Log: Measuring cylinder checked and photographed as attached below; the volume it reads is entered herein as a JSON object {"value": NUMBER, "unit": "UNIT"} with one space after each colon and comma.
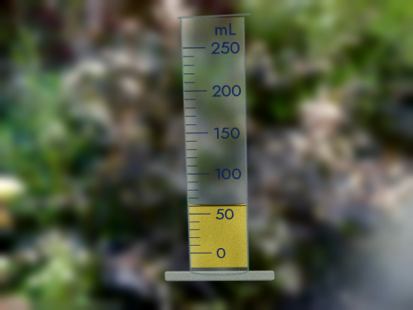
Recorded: {"value": 60, "unit": "mL"}
